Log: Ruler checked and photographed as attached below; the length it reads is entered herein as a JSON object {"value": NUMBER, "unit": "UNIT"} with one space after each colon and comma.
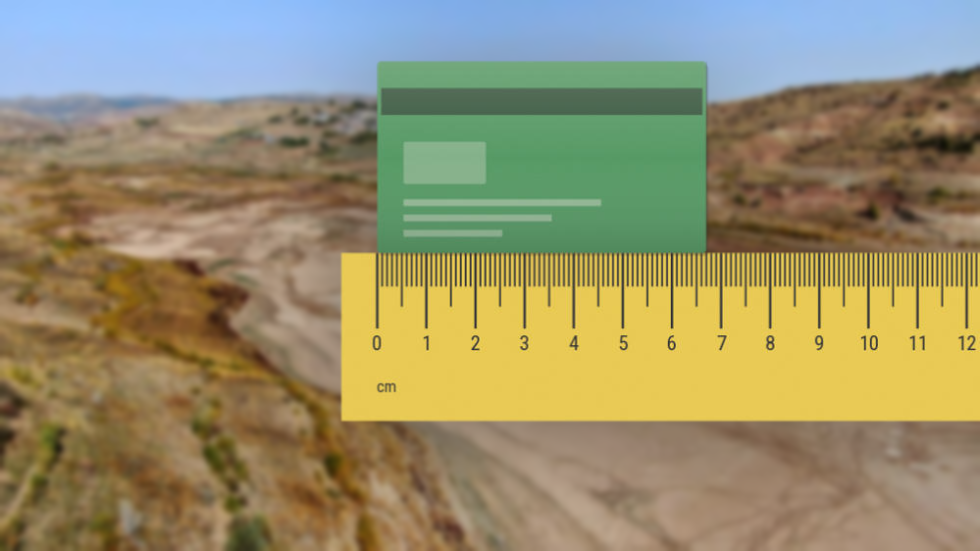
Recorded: {"value": 6.7, "unit": "cm"}
